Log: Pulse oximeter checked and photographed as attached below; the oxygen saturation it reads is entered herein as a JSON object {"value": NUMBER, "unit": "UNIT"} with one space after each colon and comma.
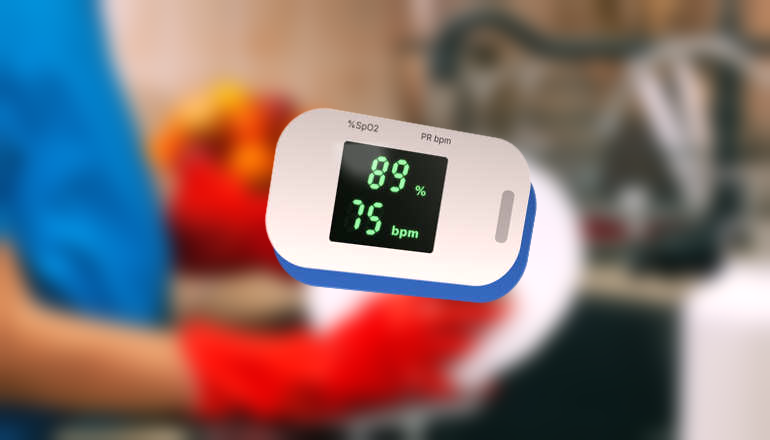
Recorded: {"value": 89, "unit": "%"}
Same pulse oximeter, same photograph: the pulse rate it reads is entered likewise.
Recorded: {"value": 75, "unit": "bpm"}
